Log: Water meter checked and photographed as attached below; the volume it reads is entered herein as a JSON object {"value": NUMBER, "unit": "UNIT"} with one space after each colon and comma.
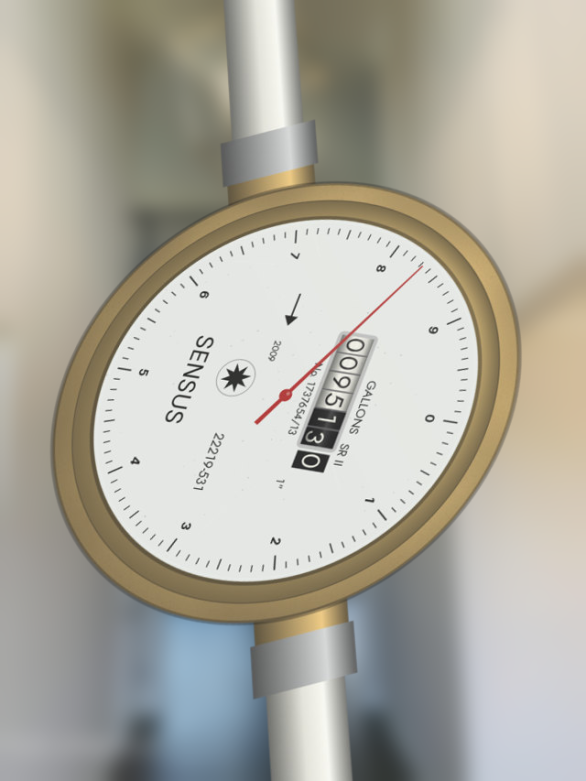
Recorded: {"value": 95128.3, "unit": "gal"}
